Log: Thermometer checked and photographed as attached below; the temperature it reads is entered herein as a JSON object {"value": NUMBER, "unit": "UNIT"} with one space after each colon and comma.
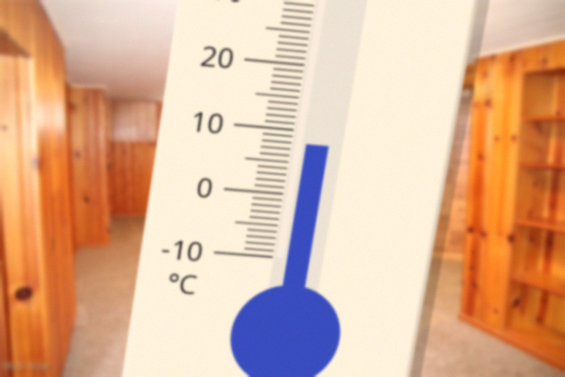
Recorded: {"value": 8, "unit": "°C"}
